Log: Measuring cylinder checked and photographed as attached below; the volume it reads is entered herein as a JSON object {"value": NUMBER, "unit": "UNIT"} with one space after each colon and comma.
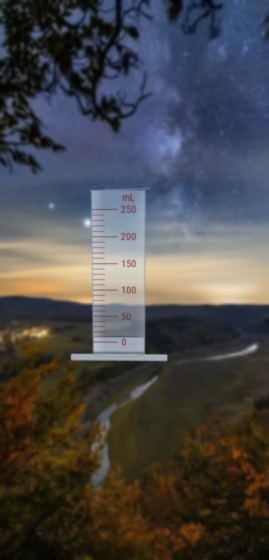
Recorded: {"value": 10, "unit": "mL"}
